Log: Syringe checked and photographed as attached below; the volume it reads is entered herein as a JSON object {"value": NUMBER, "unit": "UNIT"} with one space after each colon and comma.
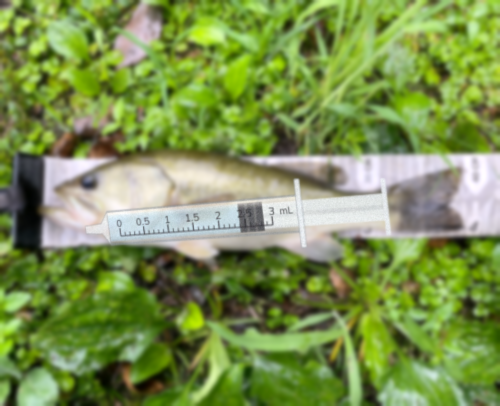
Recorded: {"value": 2.4, "unit": "mL"}
